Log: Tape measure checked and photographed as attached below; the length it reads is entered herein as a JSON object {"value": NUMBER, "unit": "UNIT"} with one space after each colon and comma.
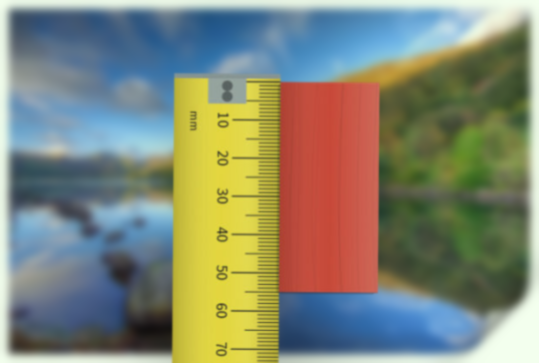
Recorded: {"value": 55, "unit": "mm"}
